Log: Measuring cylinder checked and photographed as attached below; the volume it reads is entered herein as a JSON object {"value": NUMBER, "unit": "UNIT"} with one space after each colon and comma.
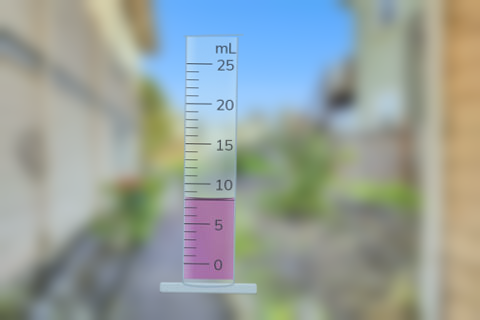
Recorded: {"value": 8, "unit": "mL"}
